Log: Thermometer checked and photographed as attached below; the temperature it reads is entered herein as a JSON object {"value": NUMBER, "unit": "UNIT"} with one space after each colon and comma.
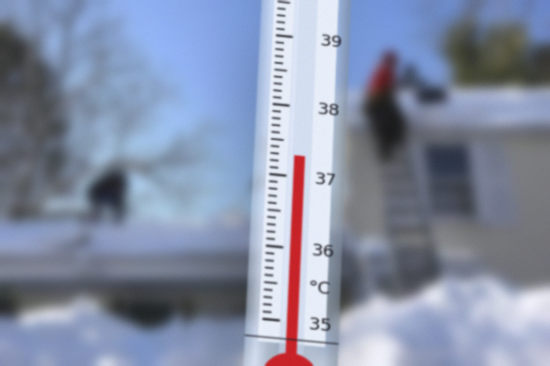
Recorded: {"value": 37.3, "unit": "°C"}
